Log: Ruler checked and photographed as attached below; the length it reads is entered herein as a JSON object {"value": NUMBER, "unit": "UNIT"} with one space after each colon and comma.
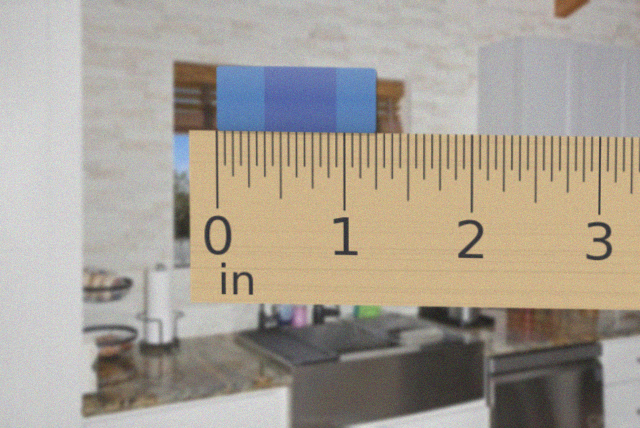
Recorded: {"value": 1.25, "unit": "in"}
